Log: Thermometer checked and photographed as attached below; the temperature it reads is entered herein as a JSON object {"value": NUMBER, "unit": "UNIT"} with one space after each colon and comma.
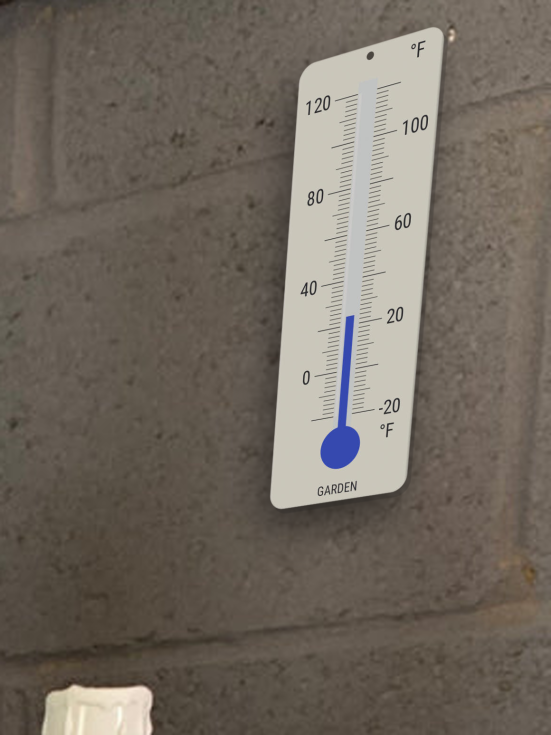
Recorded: {"value": 24, "unit": "°F"}
